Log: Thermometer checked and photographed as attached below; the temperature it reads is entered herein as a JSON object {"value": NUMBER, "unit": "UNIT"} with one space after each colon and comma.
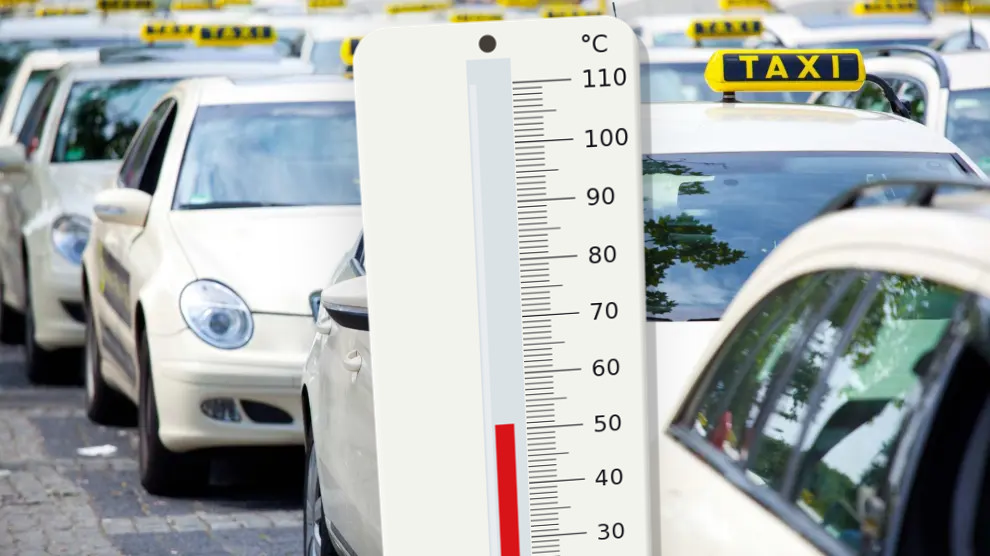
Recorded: {"value": 51, "unit": "°C"}
